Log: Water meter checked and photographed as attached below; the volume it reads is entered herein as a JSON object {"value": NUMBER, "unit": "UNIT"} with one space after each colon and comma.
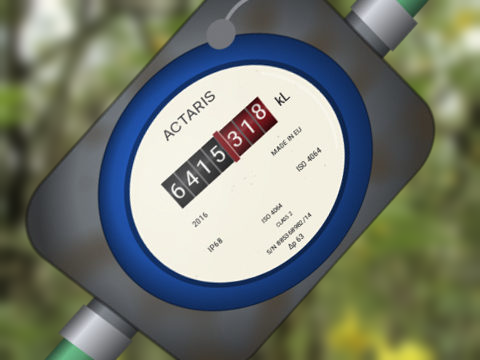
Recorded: {"value": 6415.318, "unit": "kL"}
